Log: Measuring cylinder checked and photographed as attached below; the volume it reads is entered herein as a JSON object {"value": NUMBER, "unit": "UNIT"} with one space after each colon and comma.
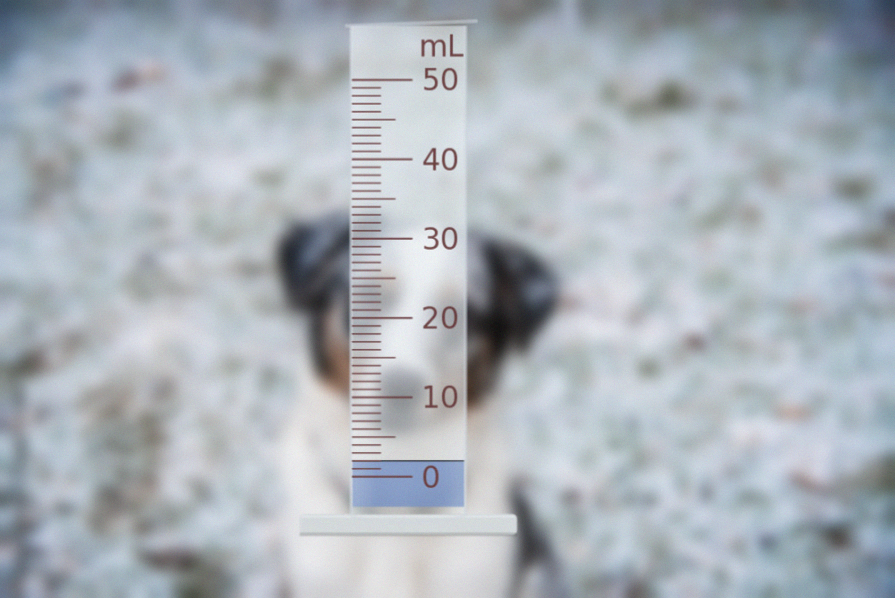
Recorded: {"value": 2, "unit": "mL"}
